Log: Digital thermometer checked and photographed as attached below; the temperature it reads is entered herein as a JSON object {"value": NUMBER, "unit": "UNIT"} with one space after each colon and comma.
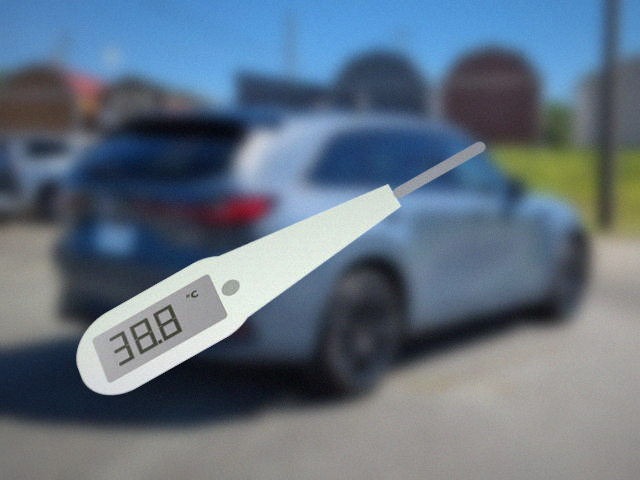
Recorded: {"value": 38.8, "unit": "°C"}
